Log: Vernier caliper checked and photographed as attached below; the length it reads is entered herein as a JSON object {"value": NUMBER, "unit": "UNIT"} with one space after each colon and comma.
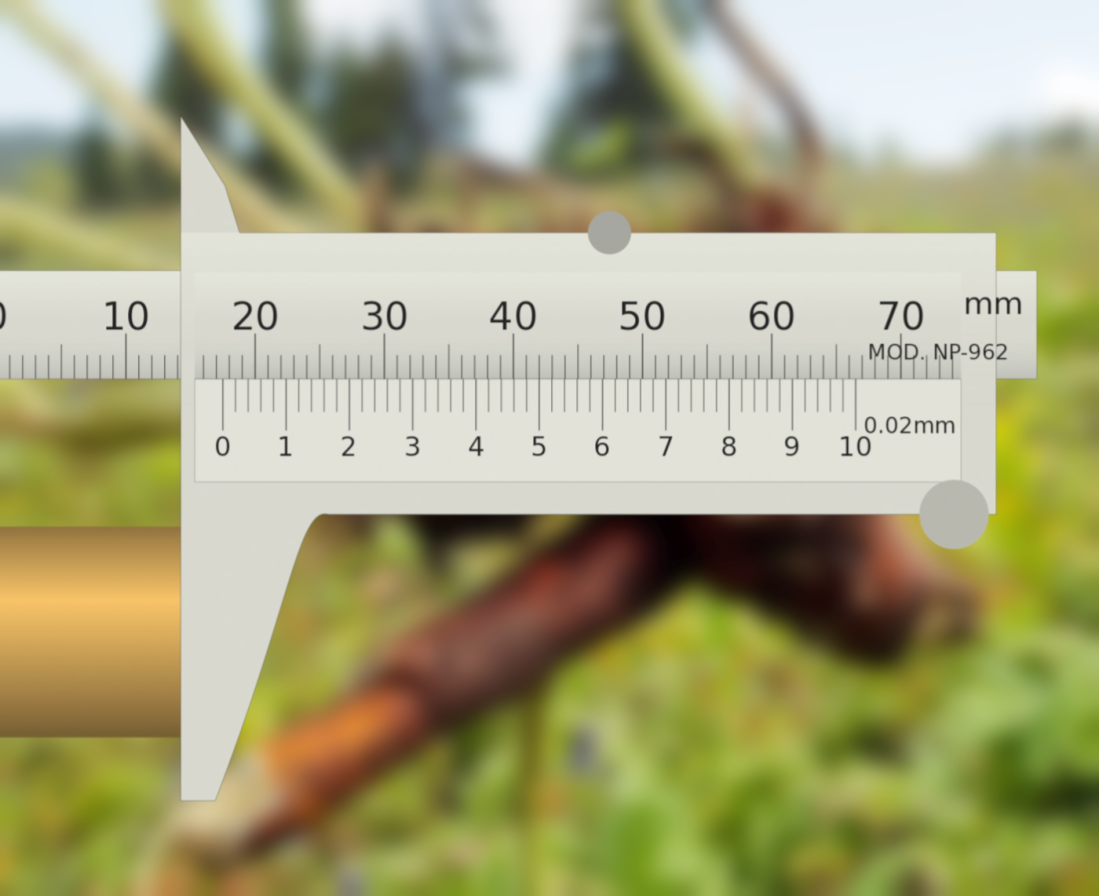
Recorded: {"value": 17.5, "unit": "mm"}
